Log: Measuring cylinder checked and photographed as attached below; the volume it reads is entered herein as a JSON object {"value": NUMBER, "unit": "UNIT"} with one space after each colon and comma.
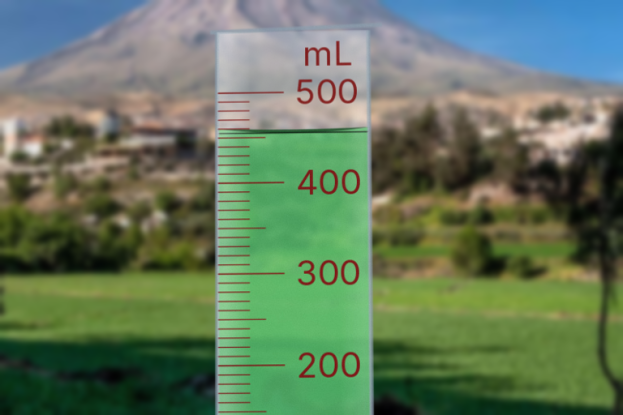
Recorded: {"value": 455, "unit": "mL"}
